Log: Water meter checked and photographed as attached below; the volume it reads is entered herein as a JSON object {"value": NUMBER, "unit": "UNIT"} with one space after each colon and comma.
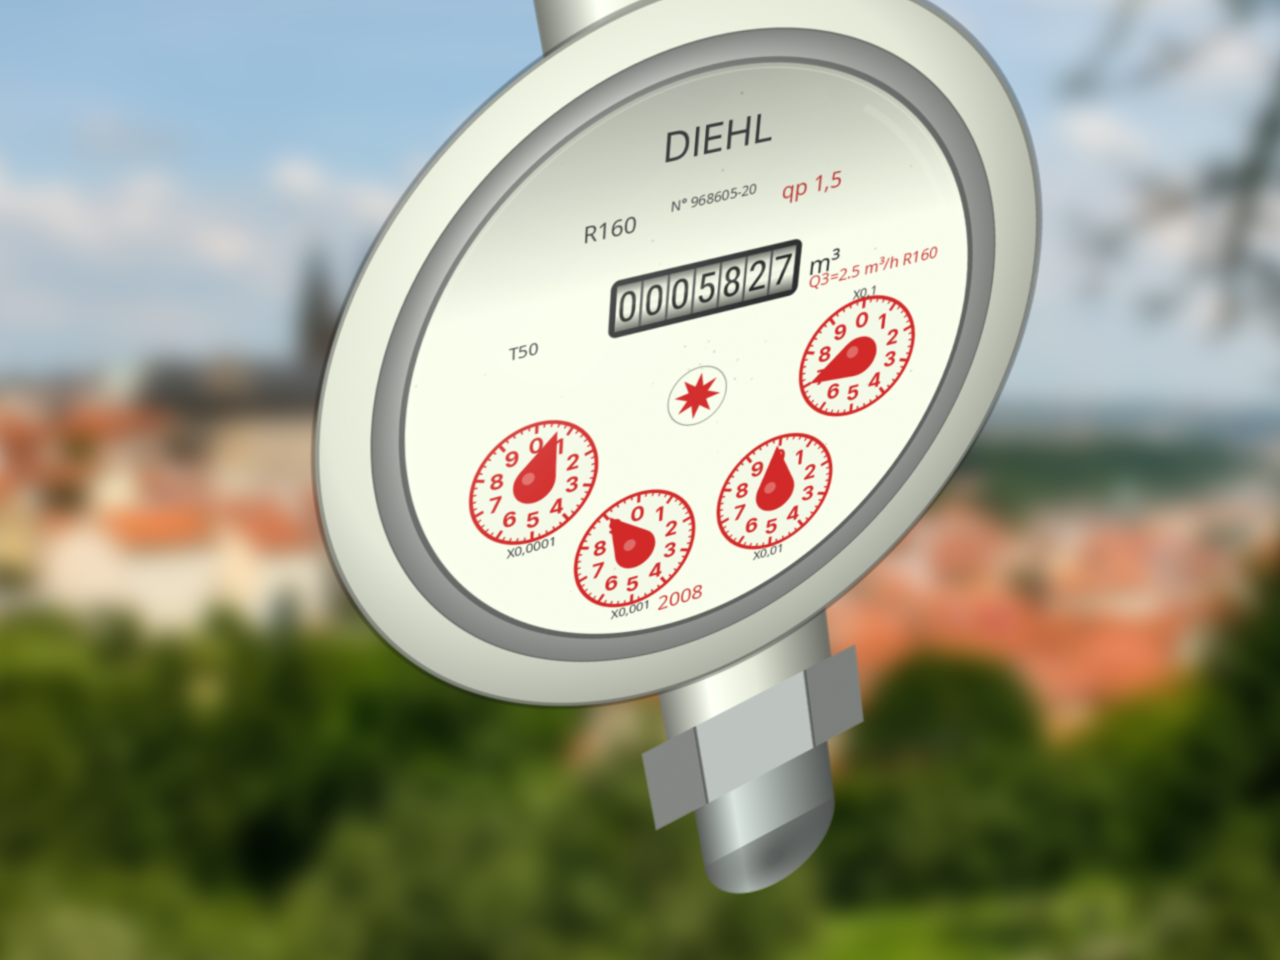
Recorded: {"value": 5827.6990, "unit": "m³"}
